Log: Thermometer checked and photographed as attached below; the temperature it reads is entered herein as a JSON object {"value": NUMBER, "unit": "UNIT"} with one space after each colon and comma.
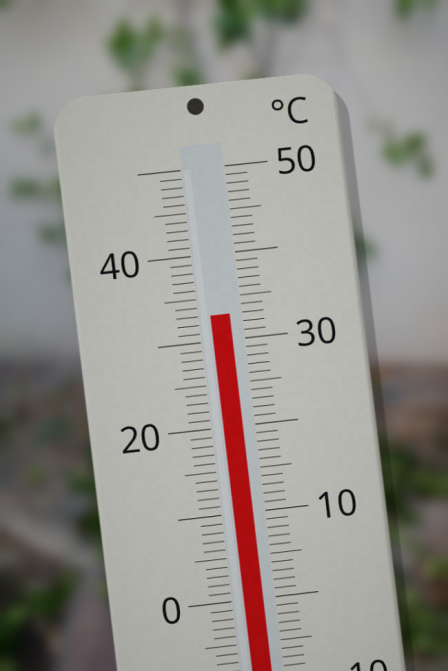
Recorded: {"value": 33, "unit": "°C"}
